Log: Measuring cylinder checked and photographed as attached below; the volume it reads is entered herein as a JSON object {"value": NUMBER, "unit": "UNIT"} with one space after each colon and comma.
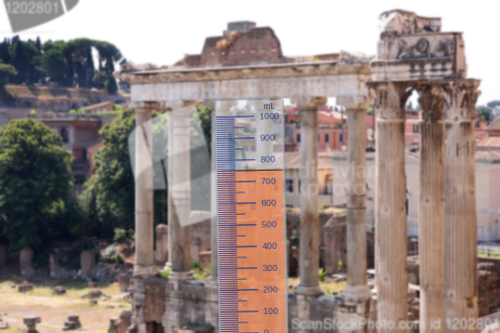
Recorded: {"value": 750, "unit": "mL"}
